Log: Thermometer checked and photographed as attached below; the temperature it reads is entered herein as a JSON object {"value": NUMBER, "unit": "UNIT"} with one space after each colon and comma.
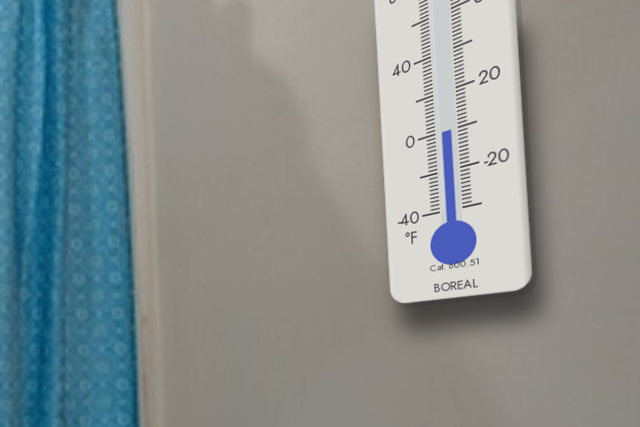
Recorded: {"value": 0, "unit": "°F"}
